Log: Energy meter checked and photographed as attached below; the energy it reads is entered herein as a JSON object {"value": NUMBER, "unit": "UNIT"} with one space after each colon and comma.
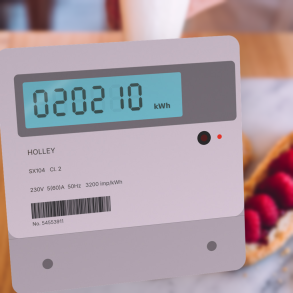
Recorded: {"value": 20210, "unit": "kWh"}
